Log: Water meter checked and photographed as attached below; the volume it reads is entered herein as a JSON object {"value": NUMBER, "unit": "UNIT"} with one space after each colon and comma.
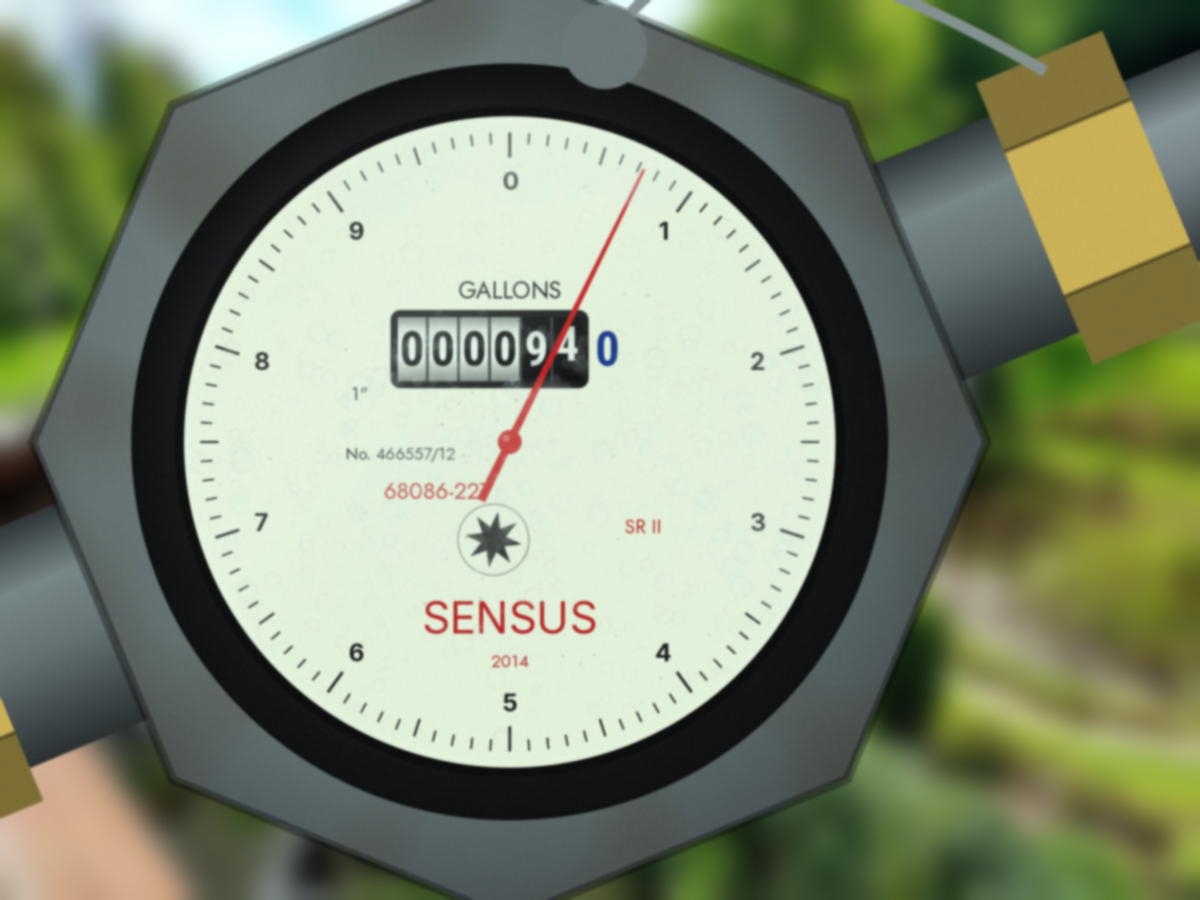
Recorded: {"value": 940.7, "unit": "gal"}
